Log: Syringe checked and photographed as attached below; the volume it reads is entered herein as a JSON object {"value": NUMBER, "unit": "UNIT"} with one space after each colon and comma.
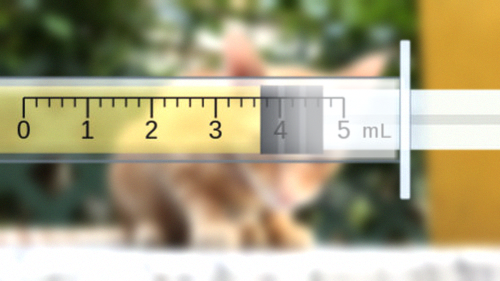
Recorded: {"value": 3.7, "unit": "mL"}
